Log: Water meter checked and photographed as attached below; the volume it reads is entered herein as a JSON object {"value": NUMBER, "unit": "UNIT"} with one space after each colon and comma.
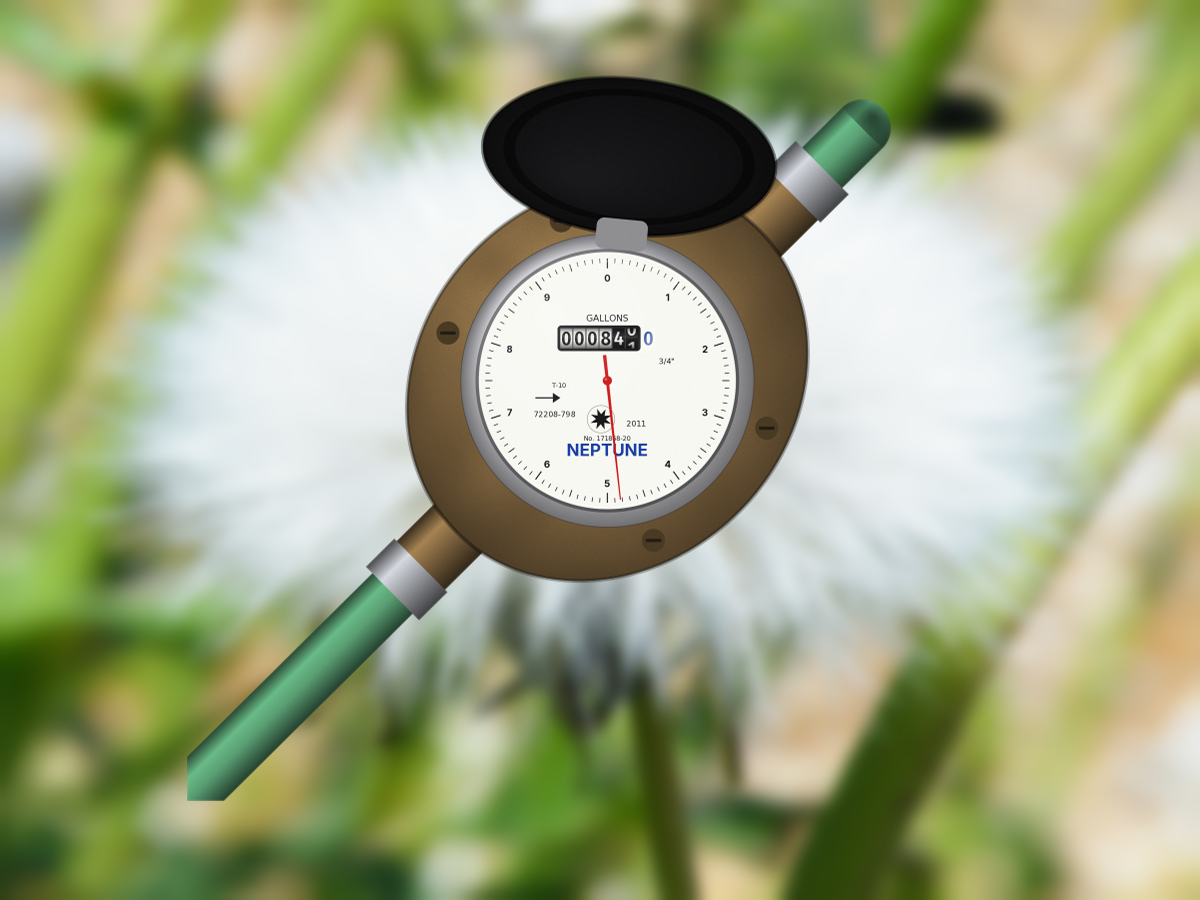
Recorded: {"value": 8404.8, "unit": "gal"}
